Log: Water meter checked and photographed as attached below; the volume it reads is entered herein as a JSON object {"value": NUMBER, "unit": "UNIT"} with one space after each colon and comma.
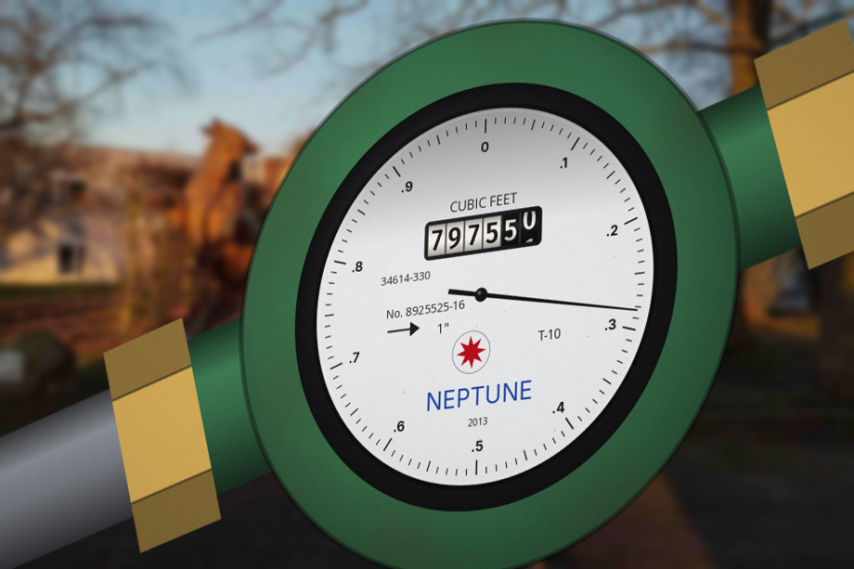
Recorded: {"value": 797550.28, "unit": "ft³"}
